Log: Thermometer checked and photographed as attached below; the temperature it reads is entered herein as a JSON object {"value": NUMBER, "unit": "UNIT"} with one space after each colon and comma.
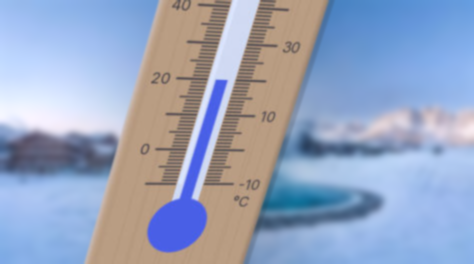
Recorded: {"value": 20, "unit": "°C"}
